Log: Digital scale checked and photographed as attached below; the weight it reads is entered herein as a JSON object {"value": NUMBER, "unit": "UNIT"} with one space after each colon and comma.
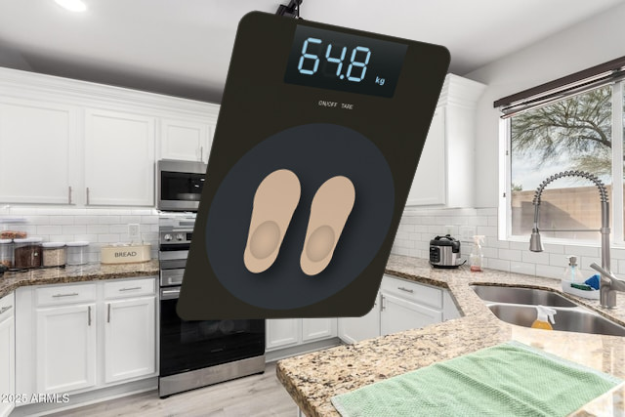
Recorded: {"value": 64.8, "unit": "kg"}
